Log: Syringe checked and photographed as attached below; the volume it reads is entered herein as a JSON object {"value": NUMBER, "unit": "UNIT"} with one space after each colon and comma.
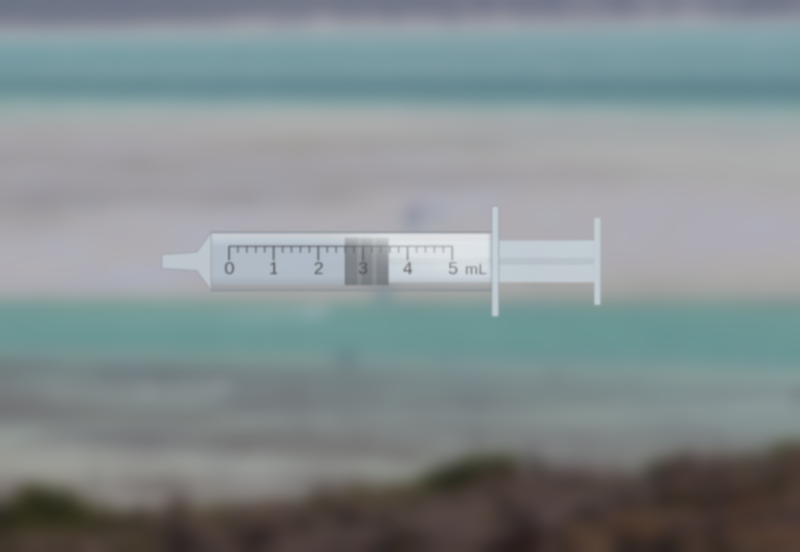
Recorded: {"value": 2.6, "unit": "mL"}
